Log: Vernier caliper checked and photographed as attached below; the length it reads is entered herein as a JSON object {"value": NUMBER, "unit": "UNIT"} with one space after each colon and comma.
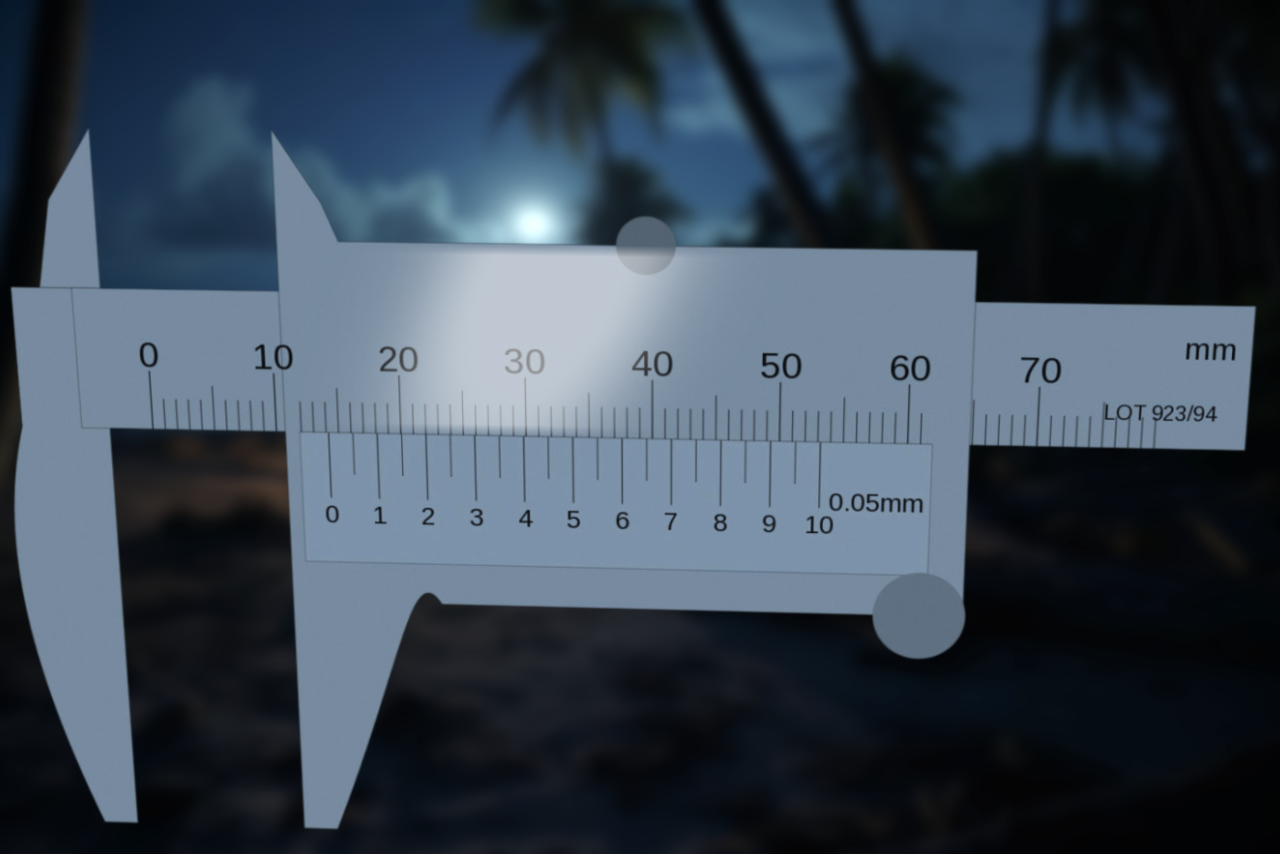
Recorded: {"value": 14.2, "unit": "mm"}
